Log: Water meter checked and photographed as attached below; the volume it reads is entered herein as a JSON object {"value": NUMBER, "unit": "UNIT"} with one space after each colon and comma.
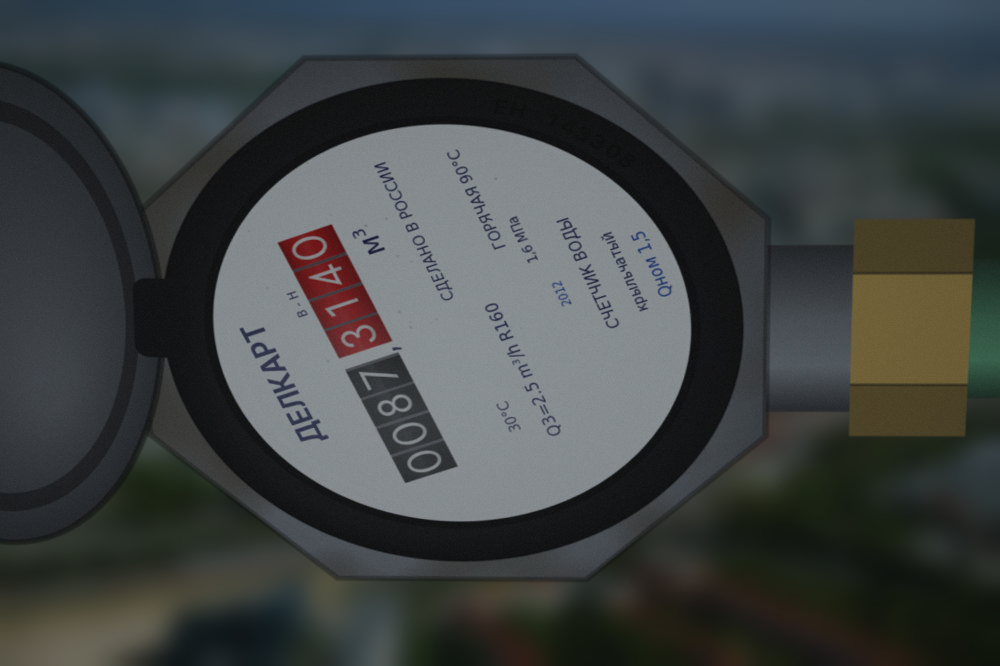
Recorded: {"value": 87.3140, "unit": "m³"}
